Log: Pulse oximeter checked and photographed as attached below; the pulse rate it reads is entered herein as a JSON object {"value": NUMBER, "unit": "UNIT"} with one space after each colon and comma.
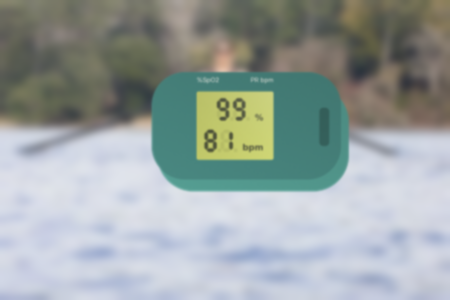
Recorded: {"value": 81, "unit": "bpm"}
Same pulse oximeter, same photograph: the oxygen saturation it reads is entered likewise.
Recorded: {"value": 99, "unit": "%"}
